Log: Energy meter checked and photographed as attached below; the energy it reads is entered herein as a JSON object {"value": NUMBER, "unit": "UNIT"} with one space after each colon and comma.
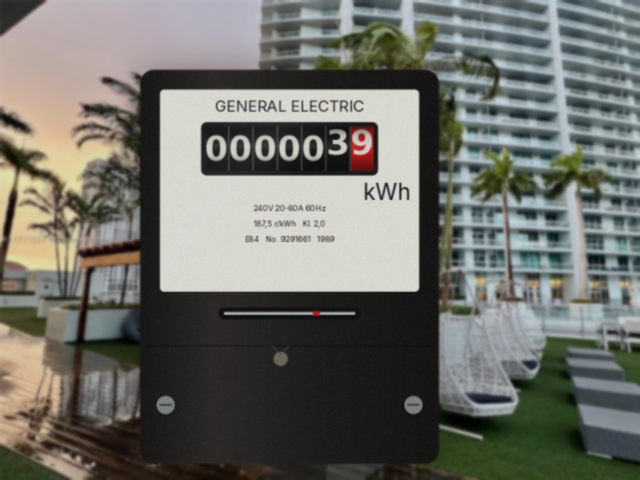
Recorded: {"value": 3.9, "unit": "kWh"}
